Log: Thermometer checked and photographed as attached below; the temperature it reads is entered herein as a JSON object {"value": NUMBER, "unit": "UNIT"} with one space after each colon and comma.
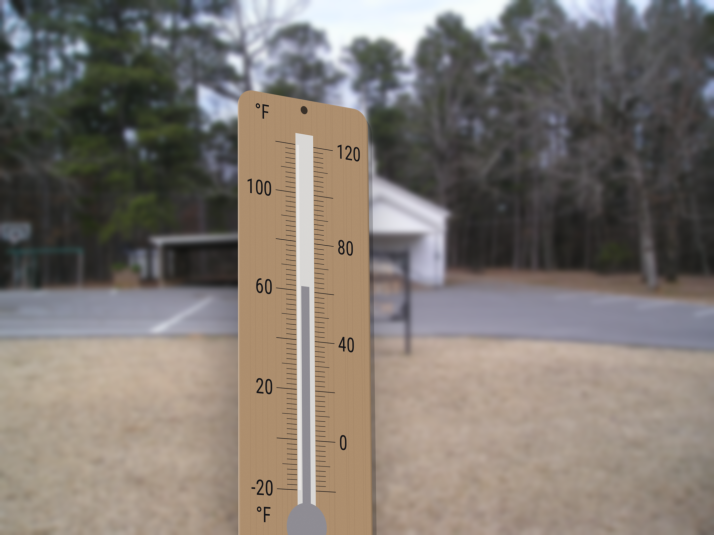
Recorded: {"value": 62, "unit": "°F"}
